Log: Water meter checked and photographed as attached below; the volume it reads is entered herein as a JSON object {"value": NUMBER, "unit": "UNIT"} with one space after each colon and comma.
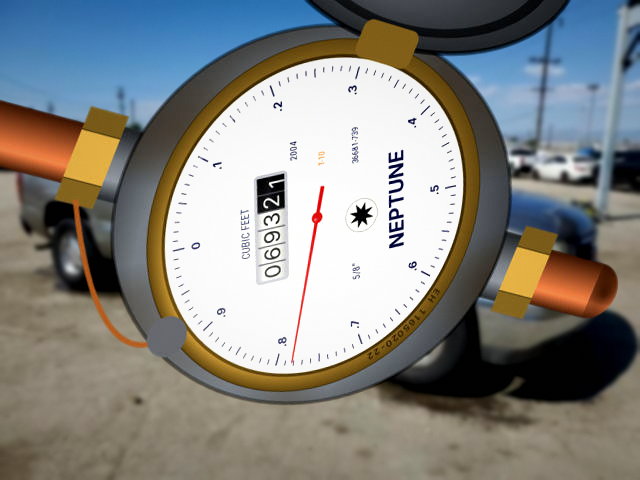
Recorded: {"value": 69320.78, "unit": "ft³"}
